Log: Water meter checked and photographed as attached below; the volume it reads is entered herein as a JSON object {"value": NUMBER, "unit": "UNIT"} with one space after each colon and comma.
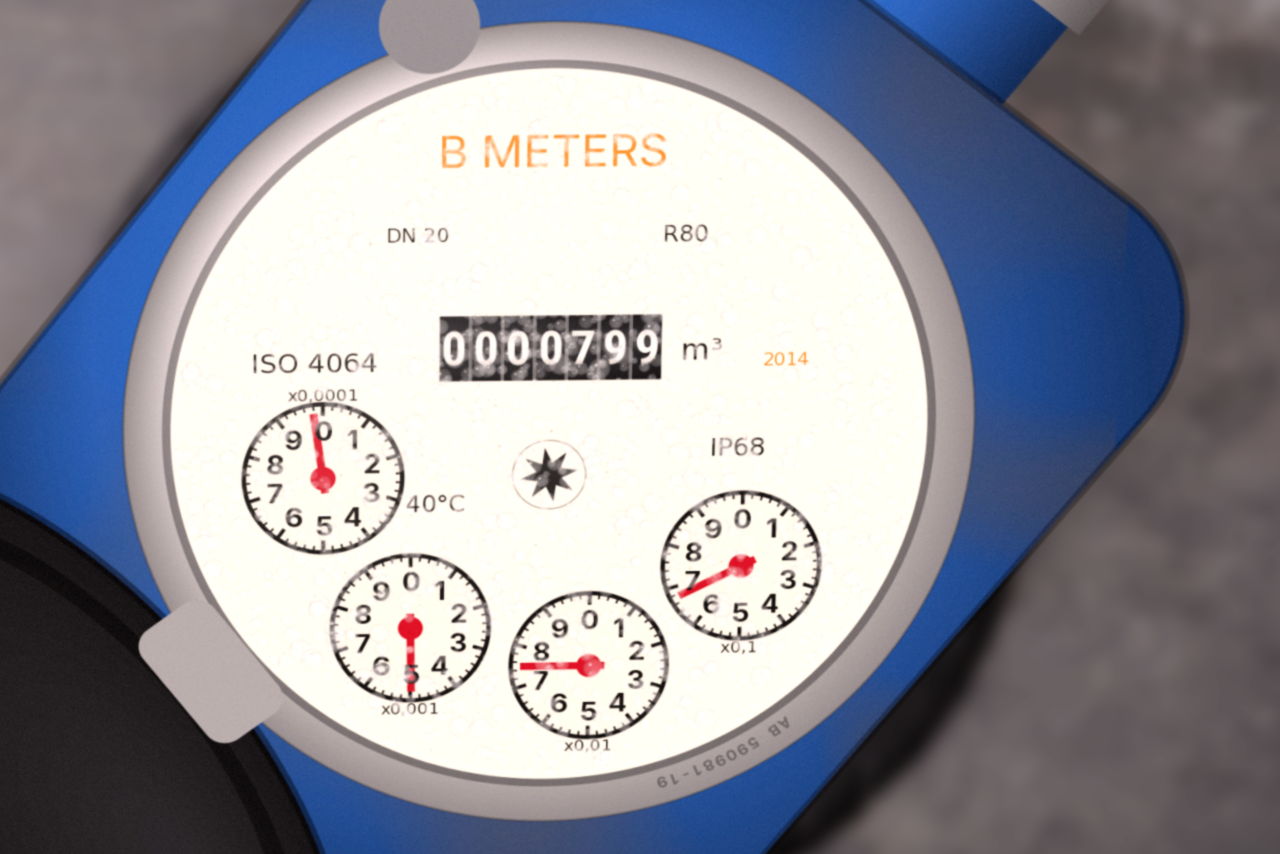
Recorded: {"value": 799.6749, "unit": "m³"}
